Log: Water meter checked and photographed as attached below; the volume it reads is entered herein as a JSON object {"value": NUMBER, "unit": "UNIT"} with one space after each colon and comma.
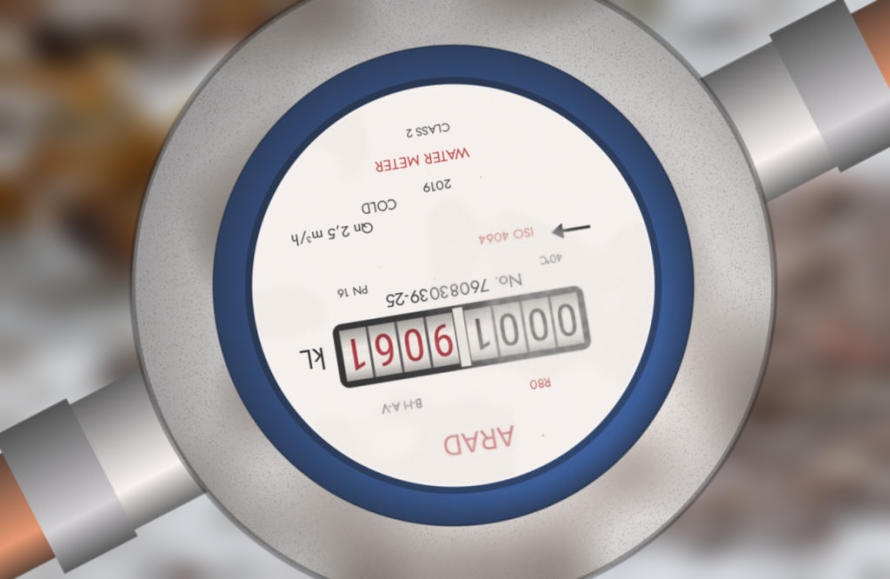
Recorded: {"value": 1.9061, "unit": "kL"}
